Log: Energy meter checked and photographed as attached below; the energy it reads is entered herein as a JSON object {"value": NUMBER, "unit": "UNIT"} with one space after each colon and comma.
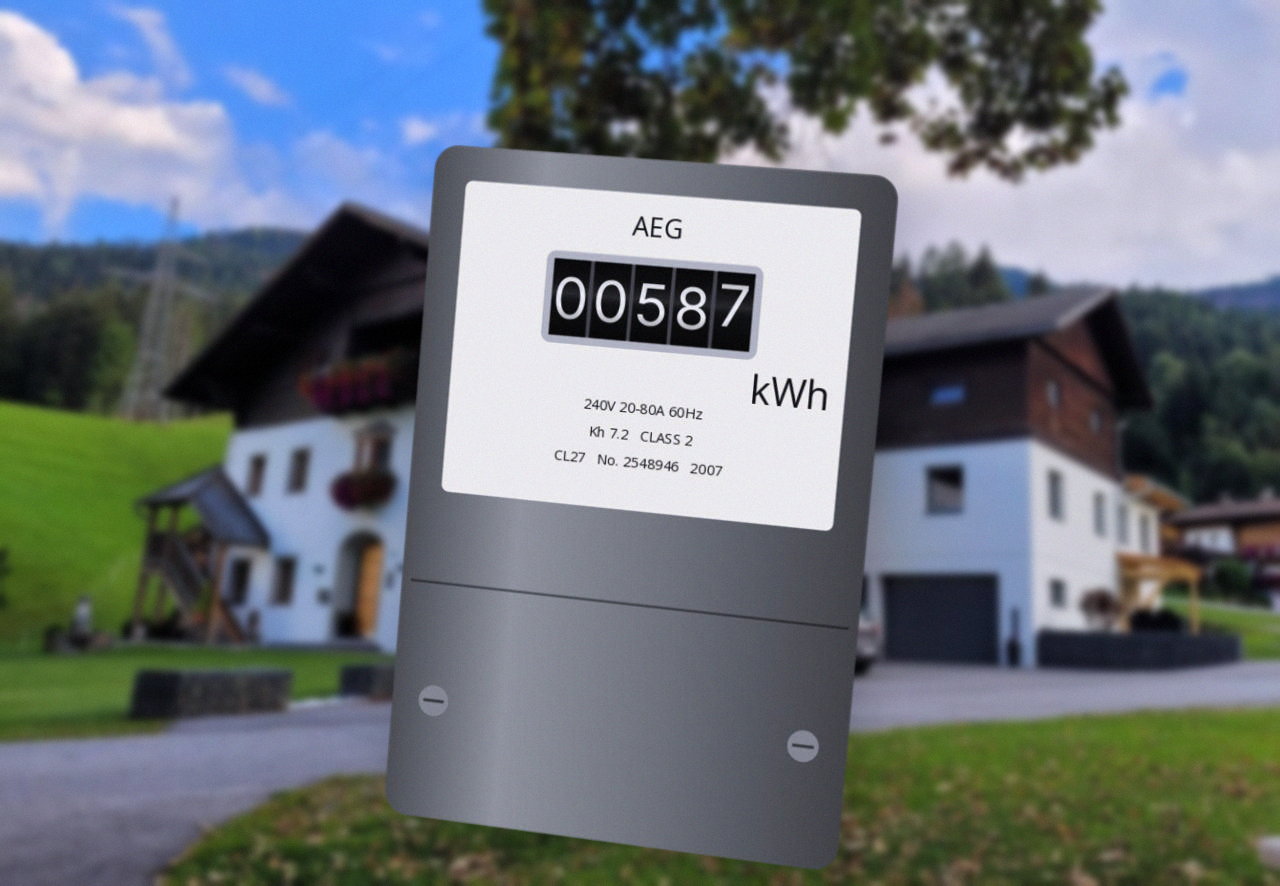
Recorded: {"value": 587, "unit": "kWh"}
